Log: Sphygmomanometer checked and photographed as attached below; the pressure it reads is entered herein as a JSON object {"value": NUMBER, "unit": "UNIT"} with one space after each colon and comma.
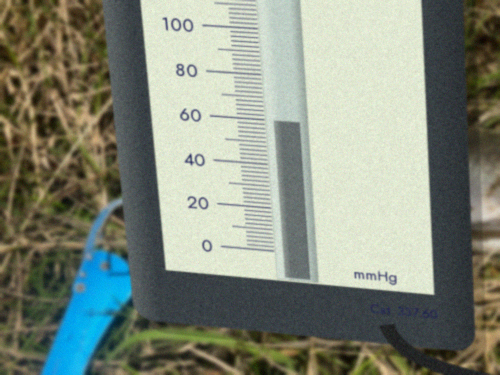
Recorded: {"value": 60, "unit": "mmHg"}
